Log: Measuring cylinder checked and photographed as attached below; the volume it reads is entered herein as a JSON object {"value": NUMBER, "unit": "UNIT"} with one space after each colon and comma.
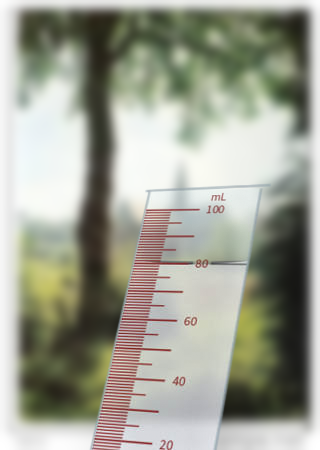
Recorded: {"value": 80, "unit": "mL"}
